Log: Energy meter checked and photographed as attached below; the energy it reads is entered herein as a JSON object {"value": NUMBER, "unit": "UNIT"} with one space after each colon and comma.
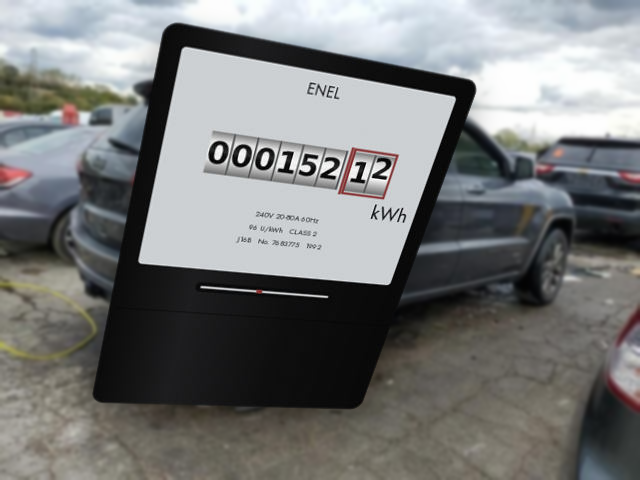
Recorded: {"value": 152.12, "unit": "kWh"}
